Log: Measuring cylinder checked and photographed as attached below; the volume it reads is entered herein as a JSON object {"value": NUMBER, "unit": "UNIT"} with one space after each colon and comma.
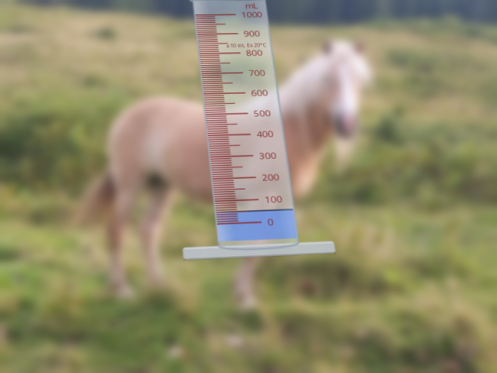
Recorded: {"value": 50, "unit": "mL"}
